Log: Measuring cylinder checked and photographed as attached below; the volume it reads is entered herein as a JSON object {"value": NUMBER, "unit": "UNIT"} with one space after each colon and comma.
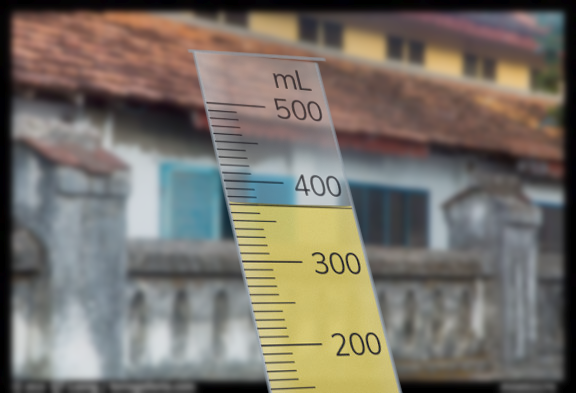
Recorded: {"value": 370, "unit": "mL"}
